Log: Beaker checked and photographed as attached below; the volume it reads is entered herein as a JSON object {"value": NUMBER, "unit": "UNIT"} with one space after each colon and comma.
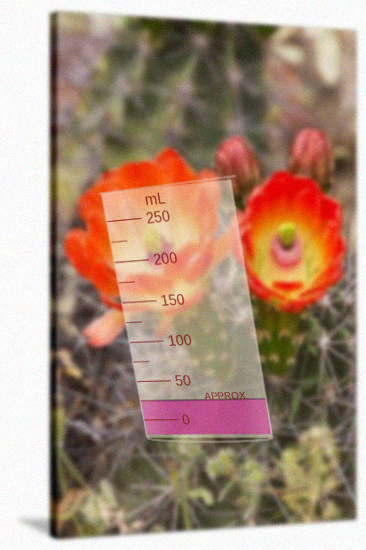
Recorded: {"value": 25, "unit": "mL"}
